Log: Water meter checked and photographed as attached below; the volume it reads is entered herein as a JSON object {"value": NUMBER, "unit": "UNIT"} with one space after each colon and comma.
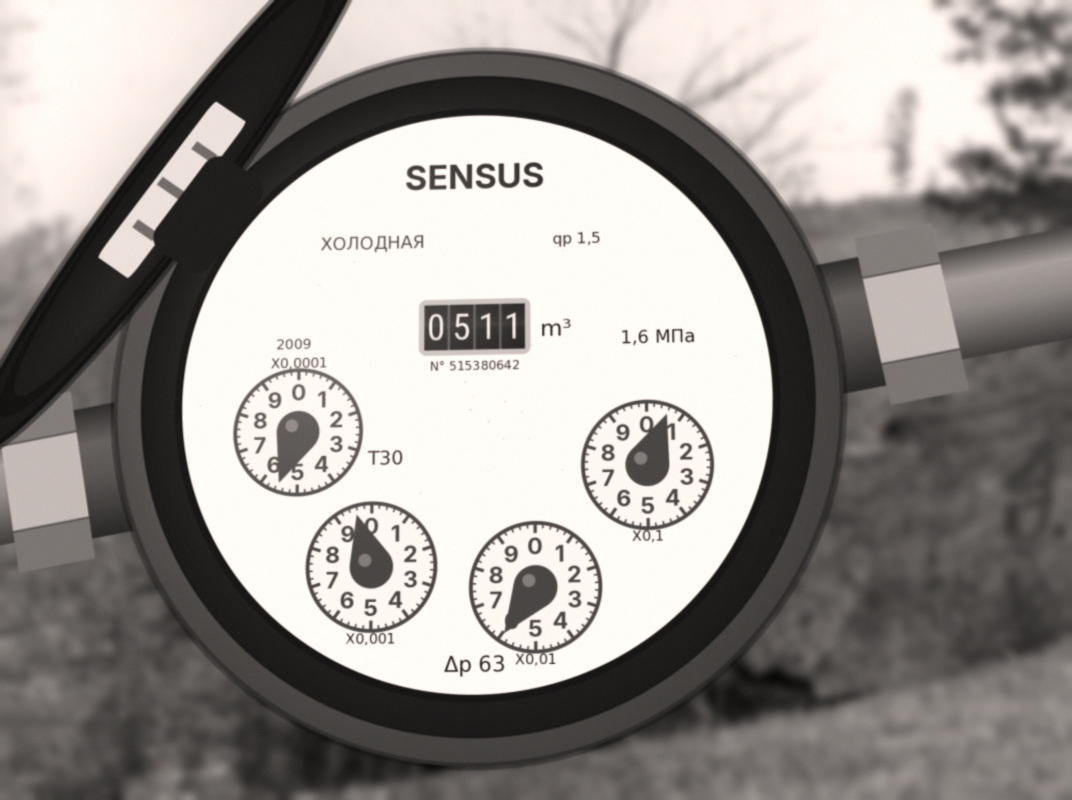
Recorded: {"value": 511.0595, "unit": "m³"}
